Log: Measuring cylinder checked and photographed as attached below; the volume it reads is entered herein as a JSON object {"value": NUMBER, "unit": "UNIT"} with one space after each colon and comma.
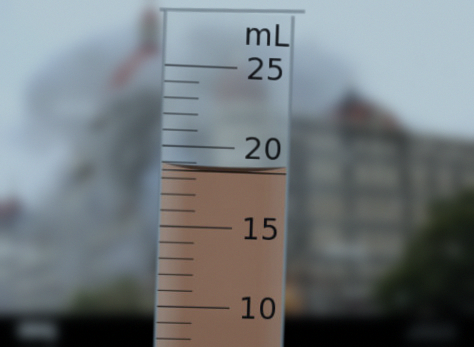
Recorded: {"value": 18.5, "unit": "mL"}
